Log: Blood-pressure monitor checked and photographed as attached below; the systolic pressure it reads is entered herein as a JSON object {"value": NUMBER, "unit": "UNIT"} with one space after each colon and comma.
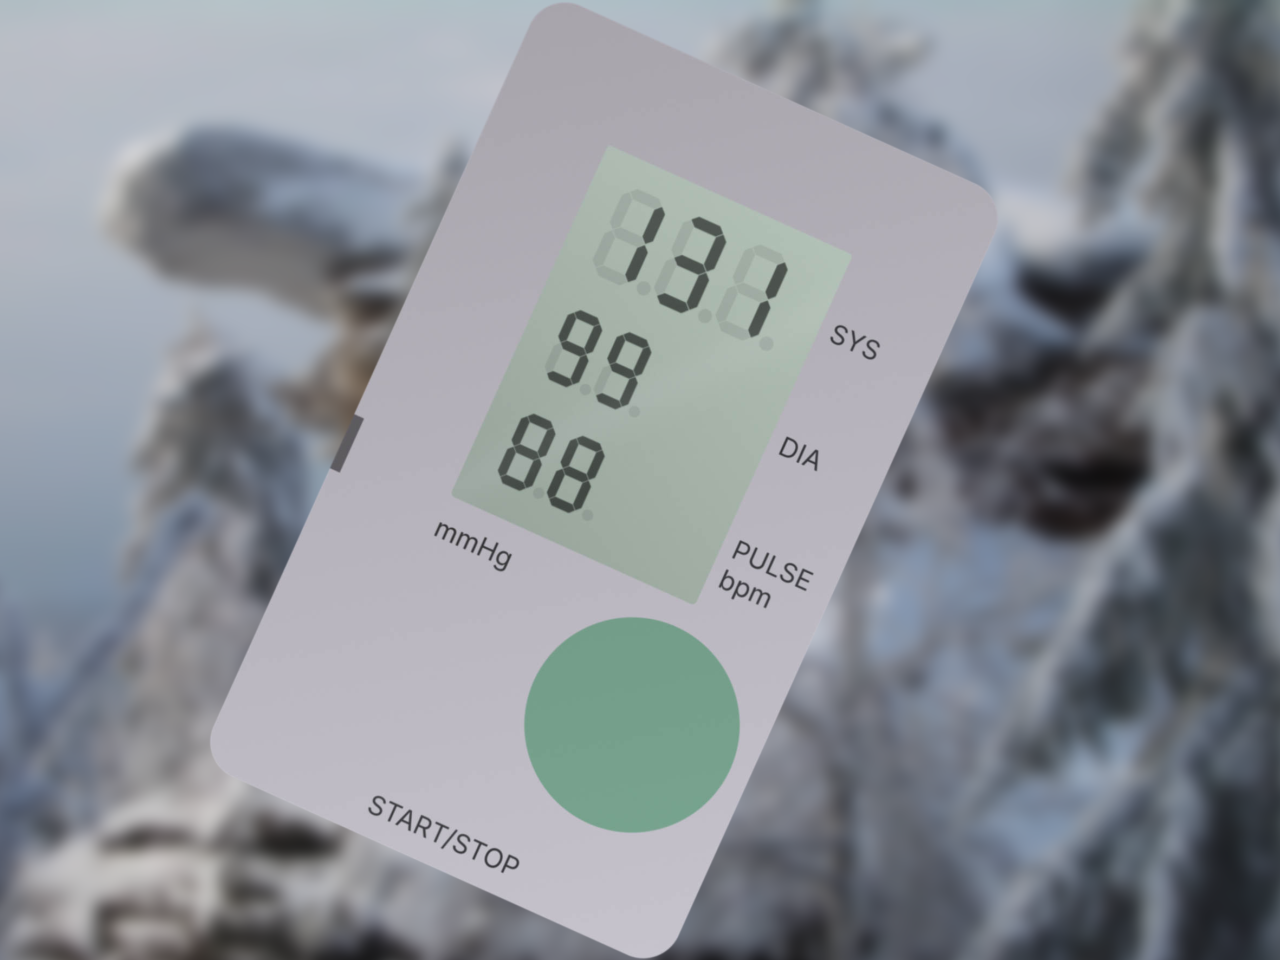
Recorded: {"value": 131, "unit": "mmHg"}
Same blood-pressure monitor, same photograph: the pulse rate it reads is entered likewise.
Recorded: {"value": 88, "unit": "bpm"}
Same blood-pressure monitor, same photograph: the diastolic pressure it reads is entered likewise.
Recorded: {"value": 99, "unit": "mmHg"}
